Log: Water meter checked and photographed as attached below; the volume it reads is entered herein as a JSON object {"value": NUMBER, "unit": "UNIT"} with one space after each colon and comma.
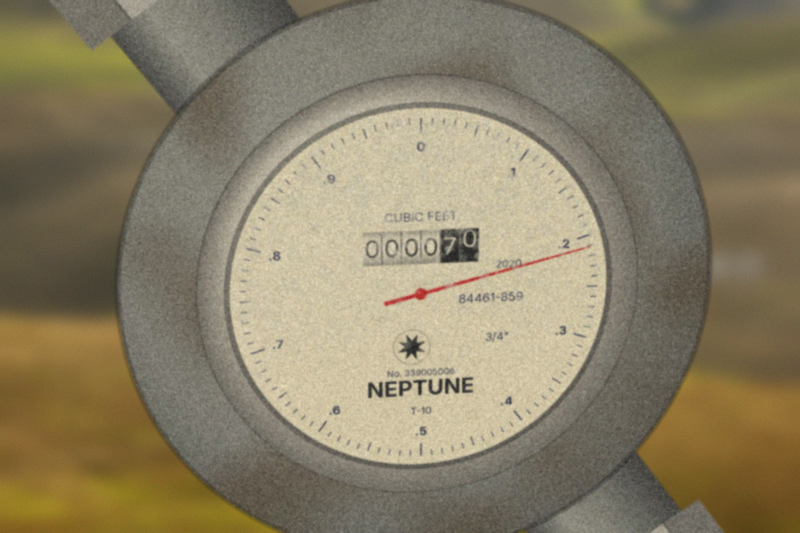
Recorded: {"value": 70.21, "unit": "ft³"}
